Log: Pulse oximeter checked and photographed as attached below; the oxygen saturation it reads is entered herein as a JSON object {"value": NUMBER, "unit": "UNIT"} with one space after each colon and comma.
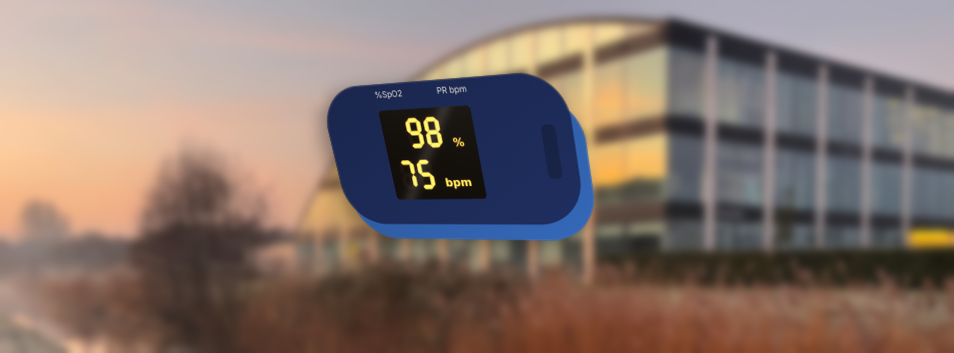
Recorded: {"value": 98, "unit": "%"}
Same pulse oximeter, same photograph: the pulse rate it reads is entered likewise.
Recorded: {"value": 75, "unit": "bpm"}
